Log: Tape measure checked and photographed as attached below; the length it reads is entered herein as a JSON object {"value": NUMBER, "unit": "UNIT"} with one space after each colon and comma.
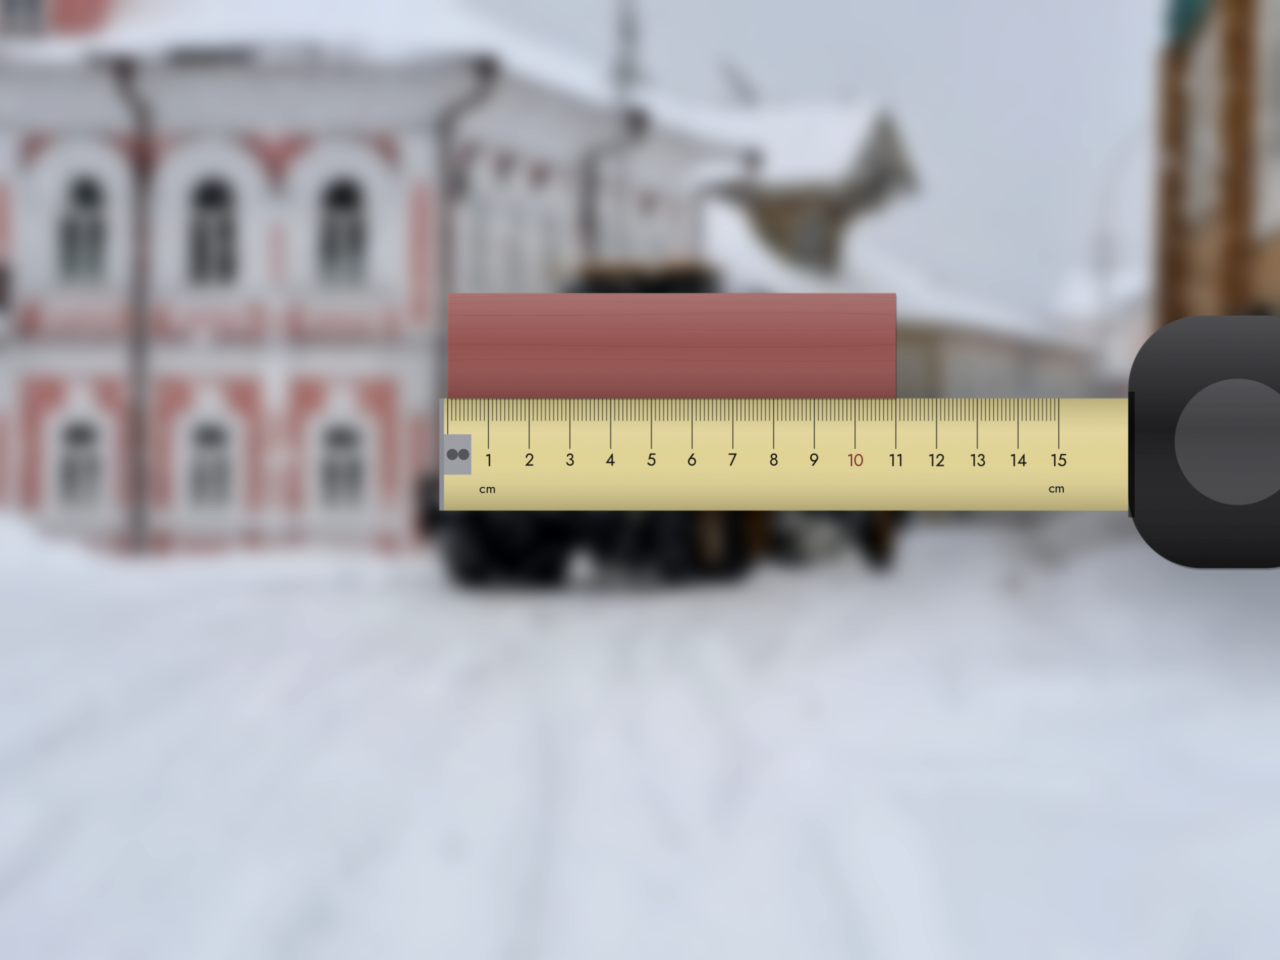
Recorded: {"value": 11, "unit": "cm"}
